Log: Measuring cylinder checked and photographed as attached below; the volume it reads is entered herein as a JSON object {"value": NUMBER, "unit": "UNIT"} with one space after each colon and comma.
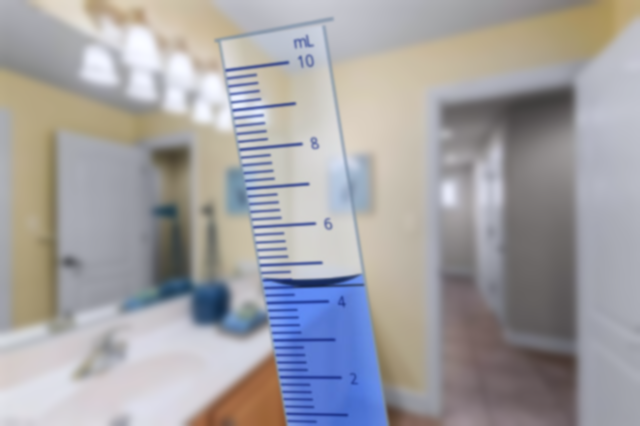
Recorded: {"value": 4.4, "unit": "mL"}
